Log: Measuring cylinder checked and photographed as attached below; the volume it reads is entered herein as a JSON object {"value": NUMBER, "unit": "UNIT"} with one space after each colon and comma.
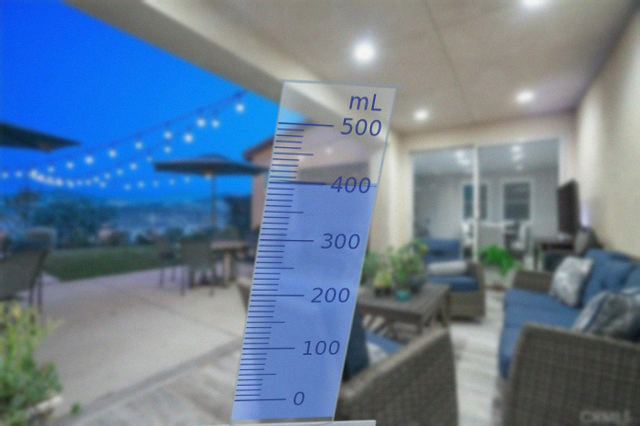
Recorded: {"value": 400, "unit": "mL"}
